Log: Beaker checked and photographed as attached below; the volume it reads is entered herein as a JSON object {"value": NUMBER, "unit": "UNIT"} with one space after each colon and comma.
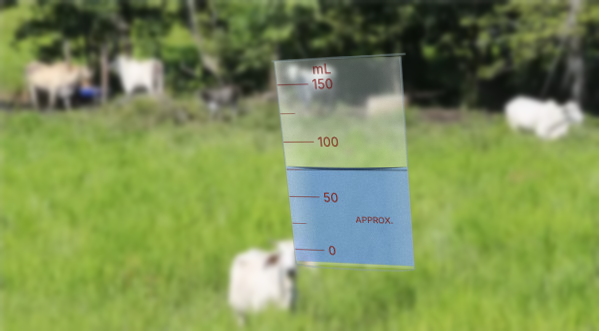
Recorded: {"value": 75, "unit": "mL"}
